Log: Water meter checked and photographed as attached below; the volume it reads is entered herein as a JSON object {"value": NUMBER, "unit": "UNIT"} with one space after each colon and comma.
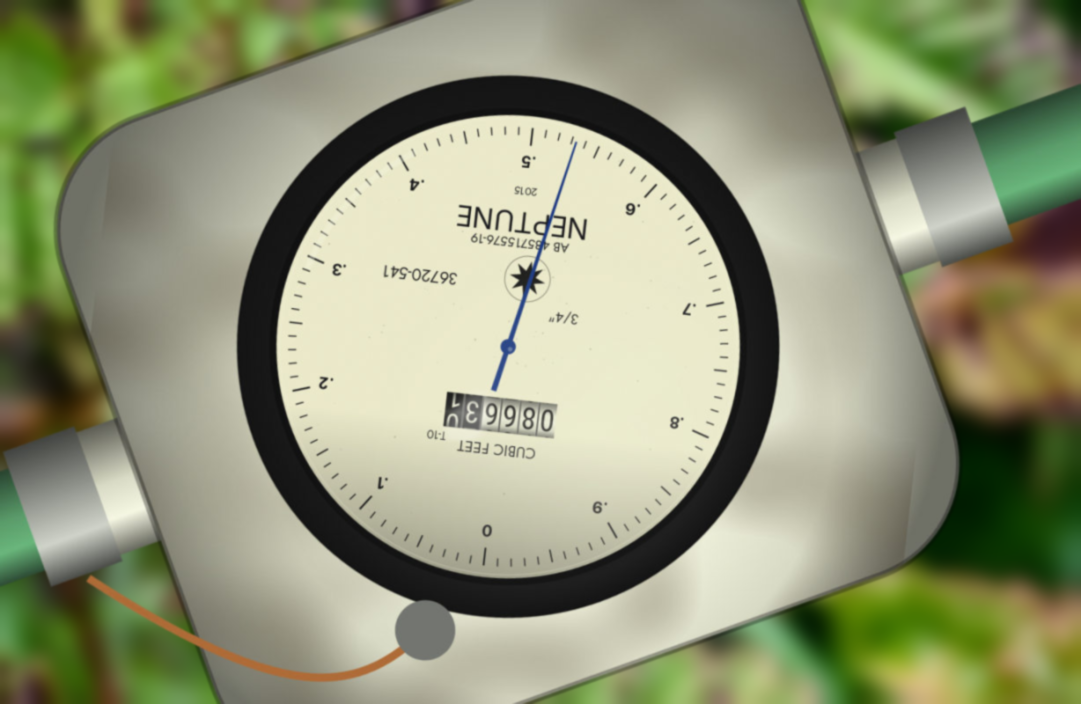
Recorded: {"value": 86630.53, "unit": "ft³"}
